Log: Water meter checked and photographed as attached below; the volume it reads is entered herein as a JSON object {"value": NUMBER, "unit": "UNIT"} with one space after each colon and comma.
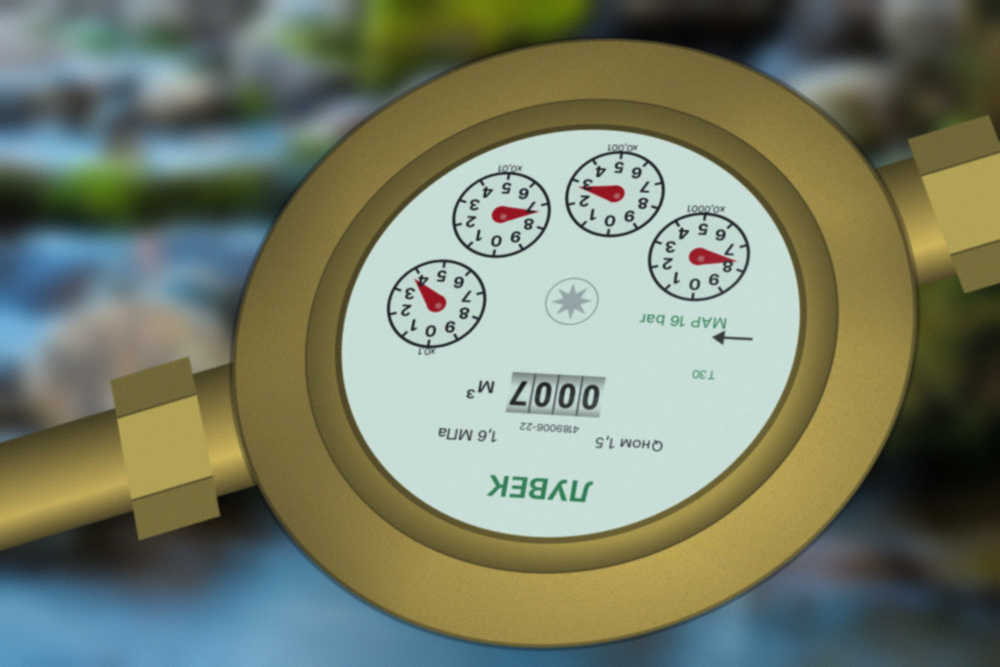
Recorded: {"value": 7.3727, "unit": "m³"}
